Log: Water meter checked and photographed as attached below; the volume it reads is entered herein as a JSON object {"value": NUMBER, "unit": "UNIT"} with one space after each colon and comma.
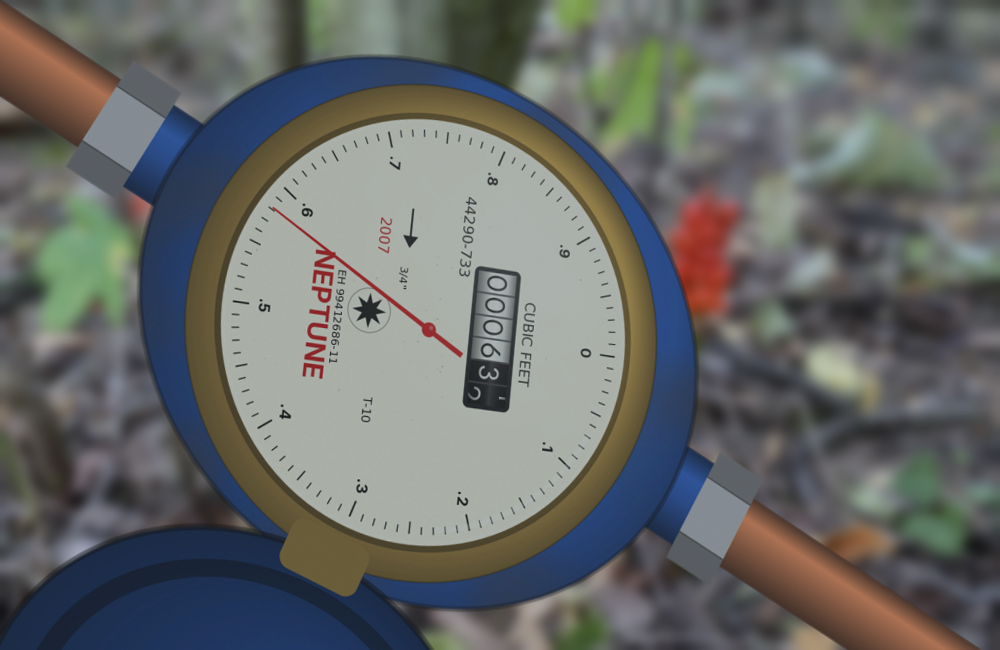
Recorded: {"value": 631.58, "unit": "ft³"}
